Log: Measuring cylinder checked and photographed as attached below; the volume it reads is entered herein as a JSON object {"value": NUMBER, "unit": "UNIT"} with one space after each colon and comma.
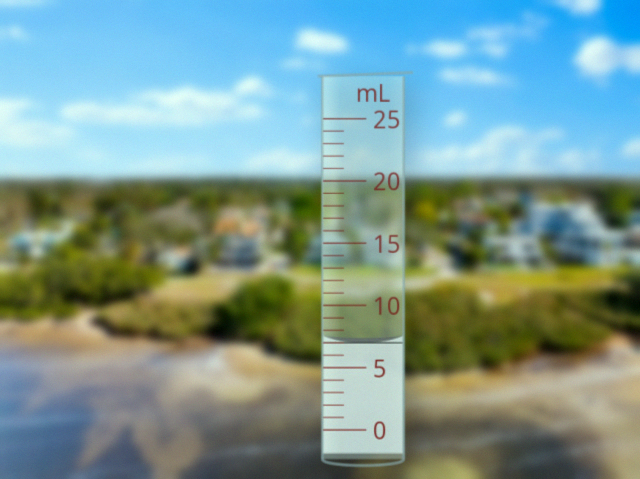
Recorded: {"value": 7, "unit": "mL"}
